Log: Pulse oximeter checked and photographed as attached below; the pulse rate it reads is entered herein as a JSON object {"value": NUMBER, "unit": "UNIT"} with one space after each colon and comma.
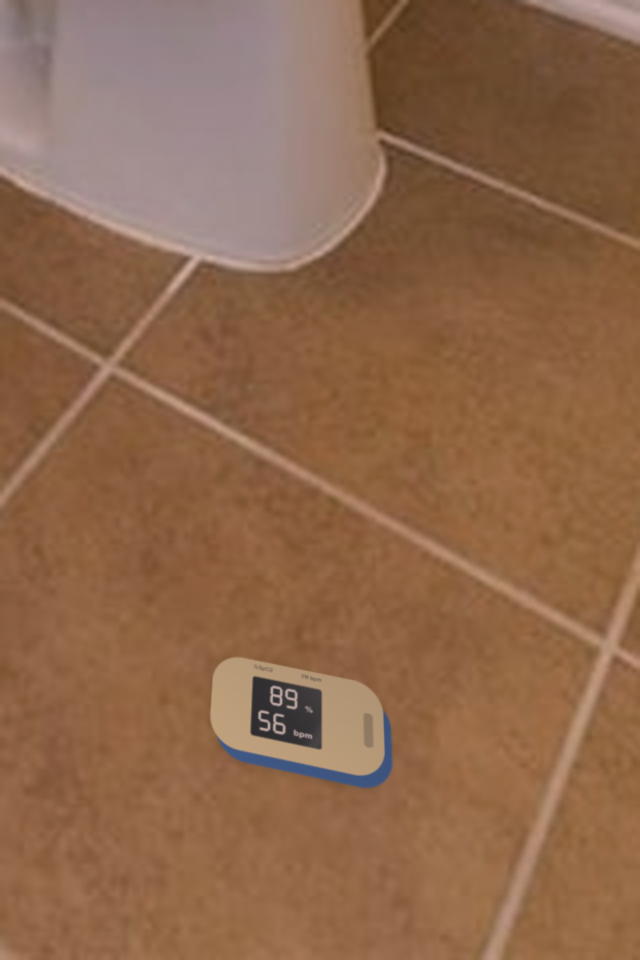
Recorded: {"value": 56, "unit": "bpm"}
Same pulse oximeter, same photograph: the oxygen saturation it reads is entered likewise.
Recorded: {"value": 89, "unit": "%"}
